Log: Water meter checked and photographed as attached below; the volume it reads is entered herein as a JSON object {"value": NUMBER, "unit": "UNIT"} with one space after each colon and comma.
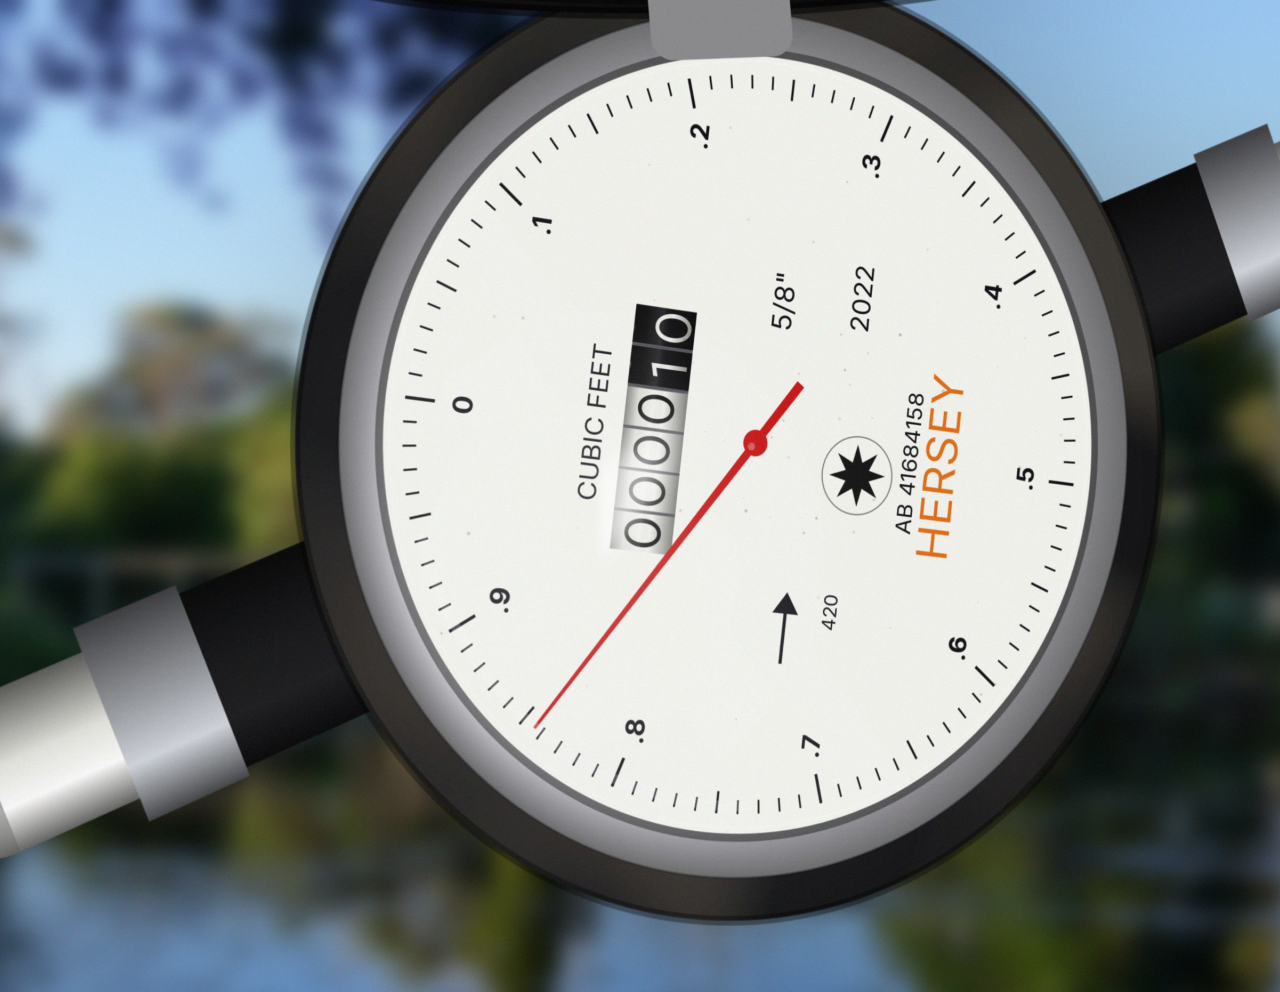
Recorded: {"value": 9.84, "unit": "ft³"}
